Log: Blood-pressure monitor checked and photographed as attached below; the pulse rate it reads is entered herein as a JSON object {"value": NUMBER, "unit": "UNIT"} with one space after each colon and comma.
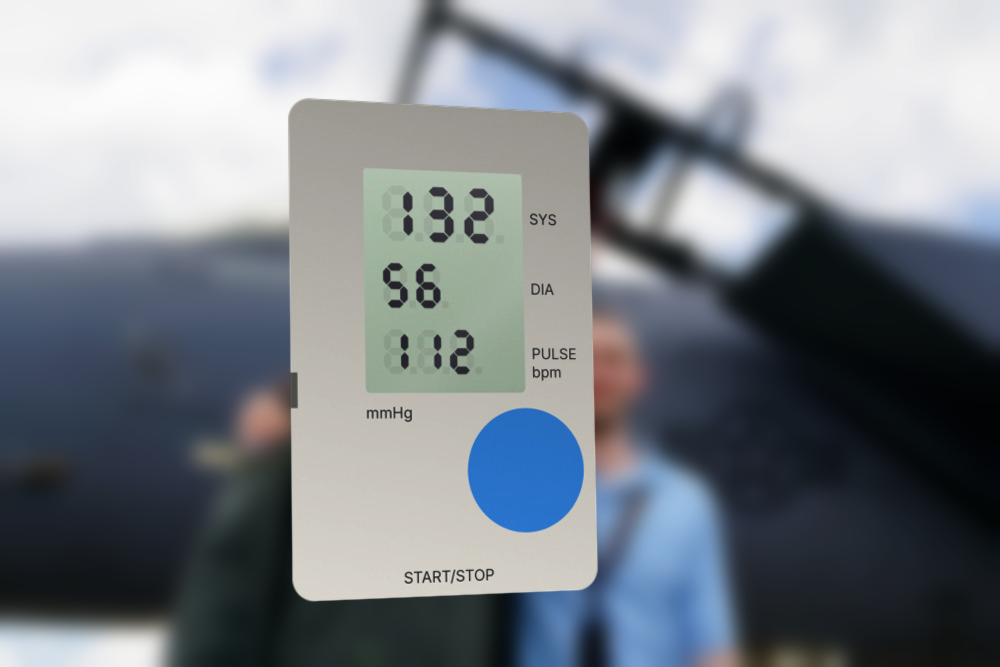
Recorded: {"value": 112, "unit": "bpm"}
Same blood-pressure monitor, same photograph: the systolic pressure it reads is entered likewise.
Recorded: {"value": 132, "unit": "mmHg"}
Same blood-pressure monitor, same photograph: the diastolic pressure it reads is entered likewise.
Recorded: {"value": 56, "unit": "mmHg"}
